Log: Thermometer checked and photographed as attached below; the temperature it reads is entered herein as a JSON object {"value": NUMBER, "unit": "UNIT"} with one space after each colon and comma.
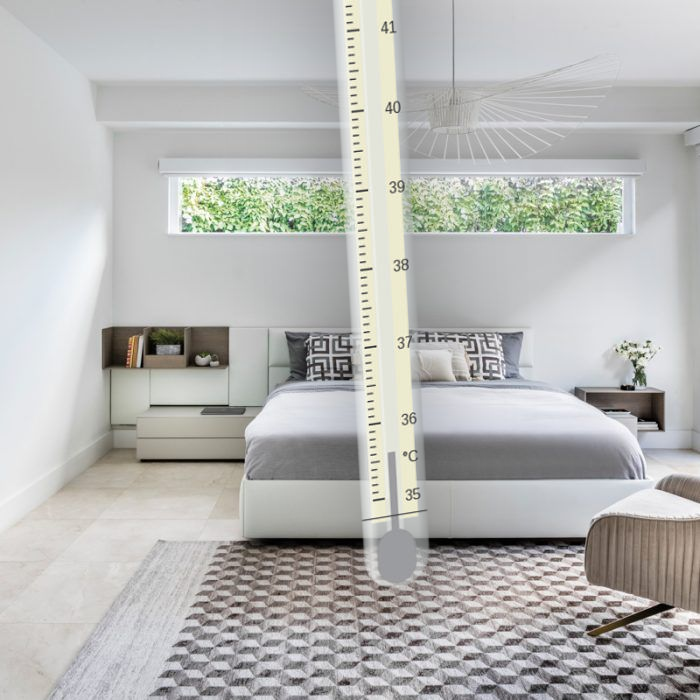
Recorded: {"value": 35.6, "unit": "°C"}
